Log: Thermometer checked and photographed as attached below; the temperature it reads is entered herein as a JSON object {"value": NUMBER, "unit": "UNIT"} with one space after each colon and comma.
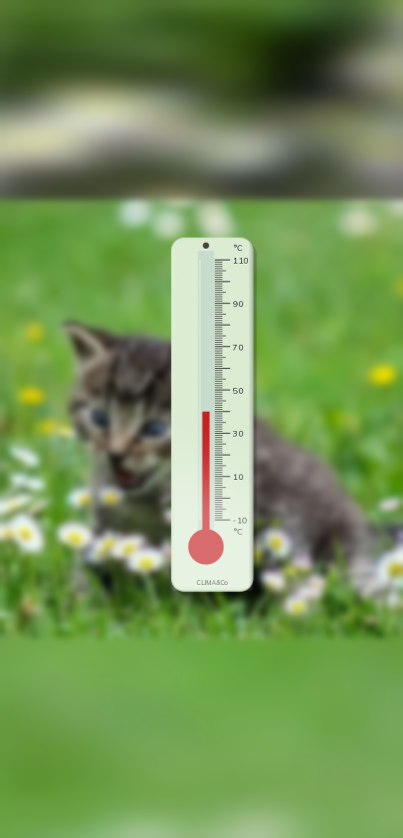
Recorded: {"value": 40, "unit": "°C"}
